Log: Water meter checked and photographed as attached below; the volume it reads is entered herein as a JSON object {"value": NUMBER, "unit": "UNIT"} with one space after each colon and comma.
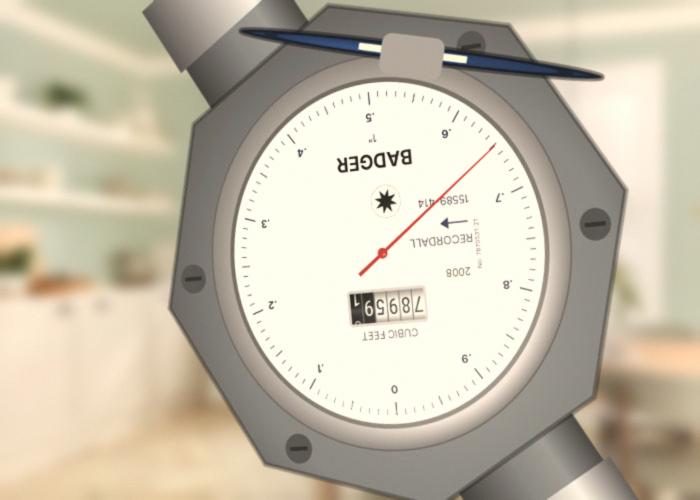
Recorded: {"value": 789590.65, "unit": "ft³"}
